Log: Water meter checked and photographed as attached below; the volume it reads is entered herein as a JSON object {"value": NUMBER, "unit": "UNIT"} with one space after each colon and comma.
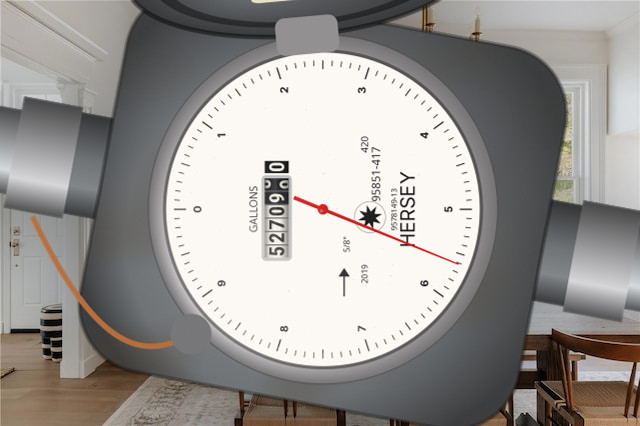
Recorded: {"value": 5270985.6, "unit": "gal"}
